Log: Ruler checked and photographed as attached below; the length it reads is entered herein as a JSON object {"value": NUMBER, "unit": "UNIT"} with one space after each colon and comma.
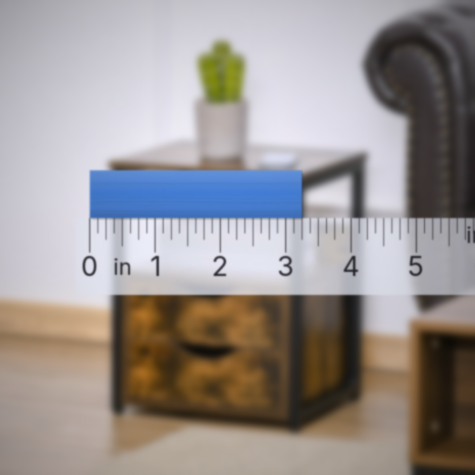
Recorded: {"value": 3.25, "unit": "in"}
